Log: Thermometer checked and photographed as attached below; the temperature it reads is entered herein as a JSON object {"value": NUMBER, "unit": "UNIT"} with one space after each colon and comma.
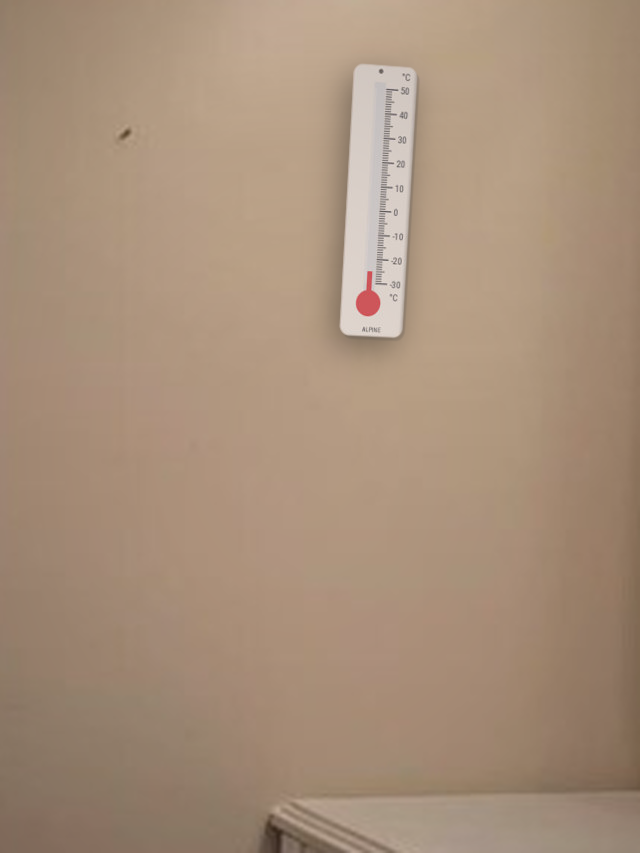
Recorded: {"value": -25, "unit": "°C"}
